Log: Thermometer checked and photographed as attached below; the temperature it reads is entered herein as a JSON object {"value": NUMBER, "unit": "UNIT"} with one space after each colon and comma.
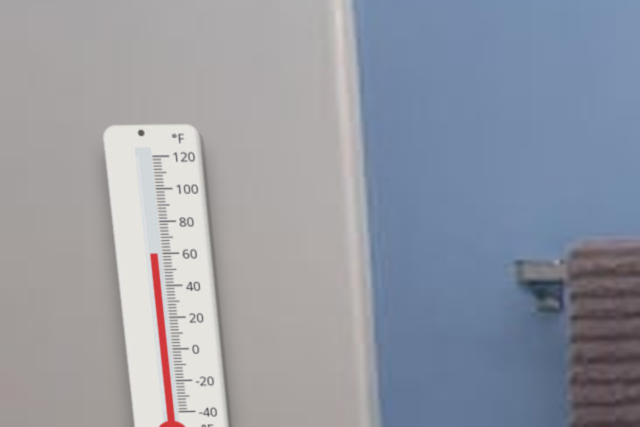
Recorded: {"value": 60, "unit": "°F"}
